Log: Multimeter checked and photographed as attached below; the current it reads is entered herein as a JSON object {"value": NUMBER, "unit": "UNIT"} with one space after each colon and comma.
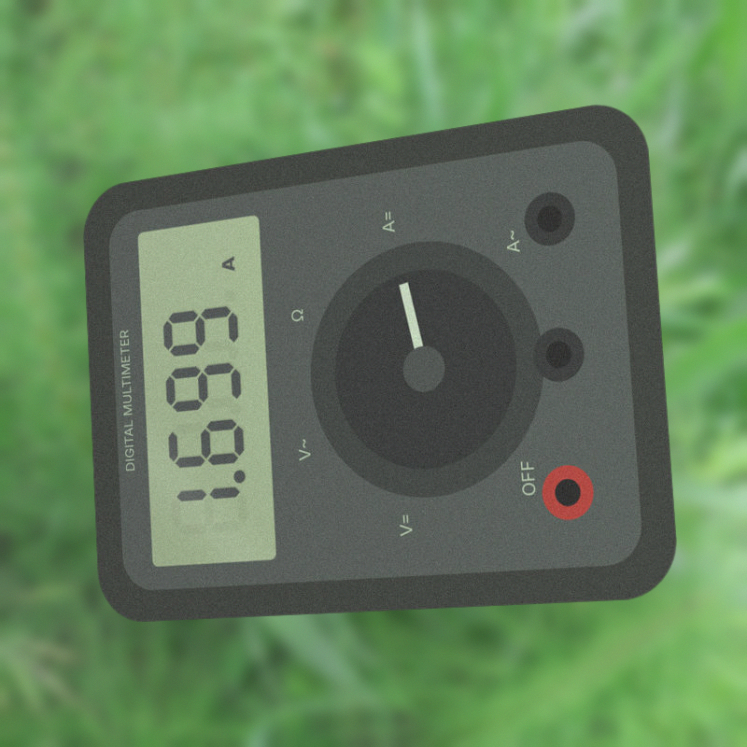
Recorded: {"value": 1.699, "unit": "A"}
